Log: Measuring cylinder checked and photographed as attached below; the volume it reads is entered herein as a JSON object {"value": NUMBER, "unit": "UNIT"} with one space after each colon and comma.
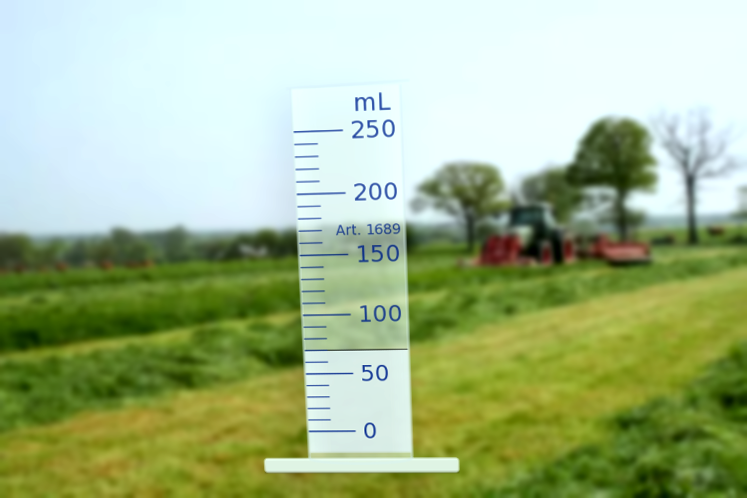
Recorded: {"value": 70, "unit": "mL"}
